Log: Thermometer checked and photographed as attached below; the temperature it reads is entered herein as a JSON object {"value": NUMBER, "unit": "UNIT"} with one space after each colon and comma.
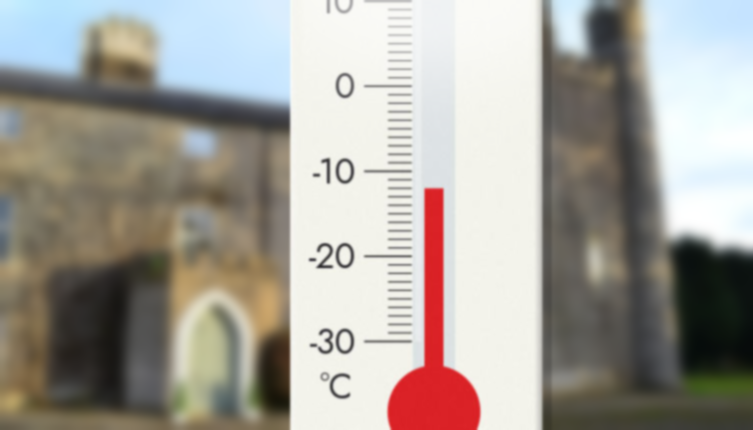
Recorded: {"value": -12, "unit": "°C"}
